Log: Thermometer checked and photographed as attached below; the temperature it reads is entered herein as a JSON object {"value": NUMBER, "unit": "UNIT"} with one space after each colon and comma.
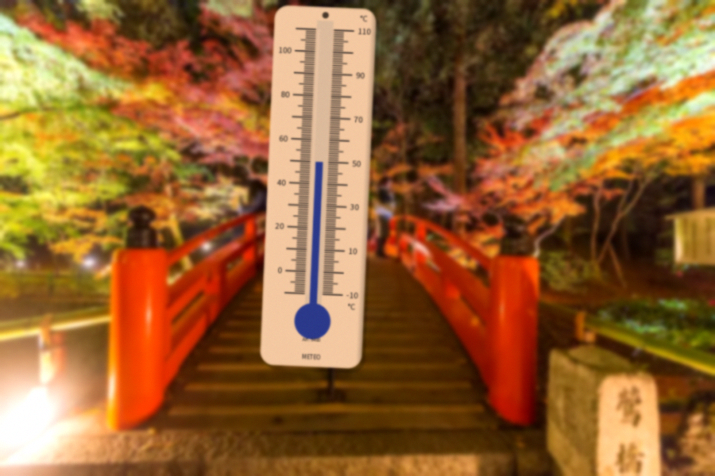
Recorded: {"value": 50, "unit": "°C"}
